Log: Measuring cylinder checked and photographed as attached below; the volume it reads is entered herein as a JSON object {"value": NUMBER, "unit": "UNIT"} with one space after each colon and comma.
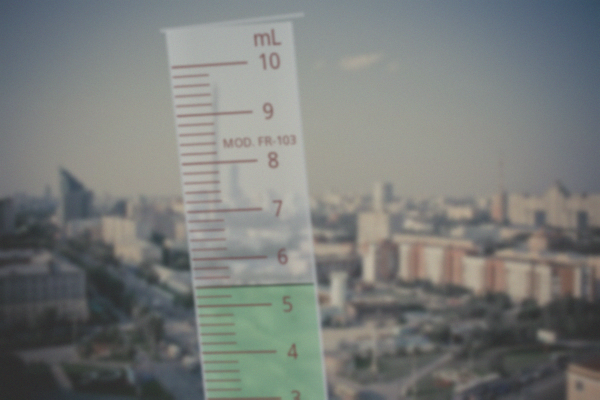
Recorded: {"value": 5.4, "unit": "mL"}
